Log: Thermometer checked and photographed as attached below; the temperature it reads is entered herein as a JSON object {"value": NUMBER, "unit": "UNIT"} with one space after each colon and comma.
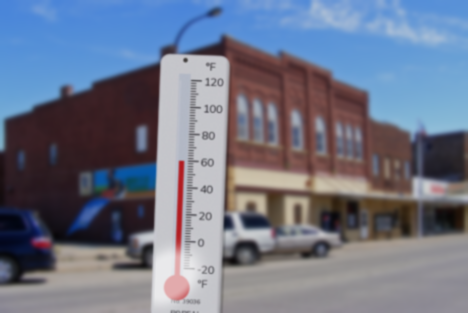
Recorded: {"value": 60, "unit": "°F"}
